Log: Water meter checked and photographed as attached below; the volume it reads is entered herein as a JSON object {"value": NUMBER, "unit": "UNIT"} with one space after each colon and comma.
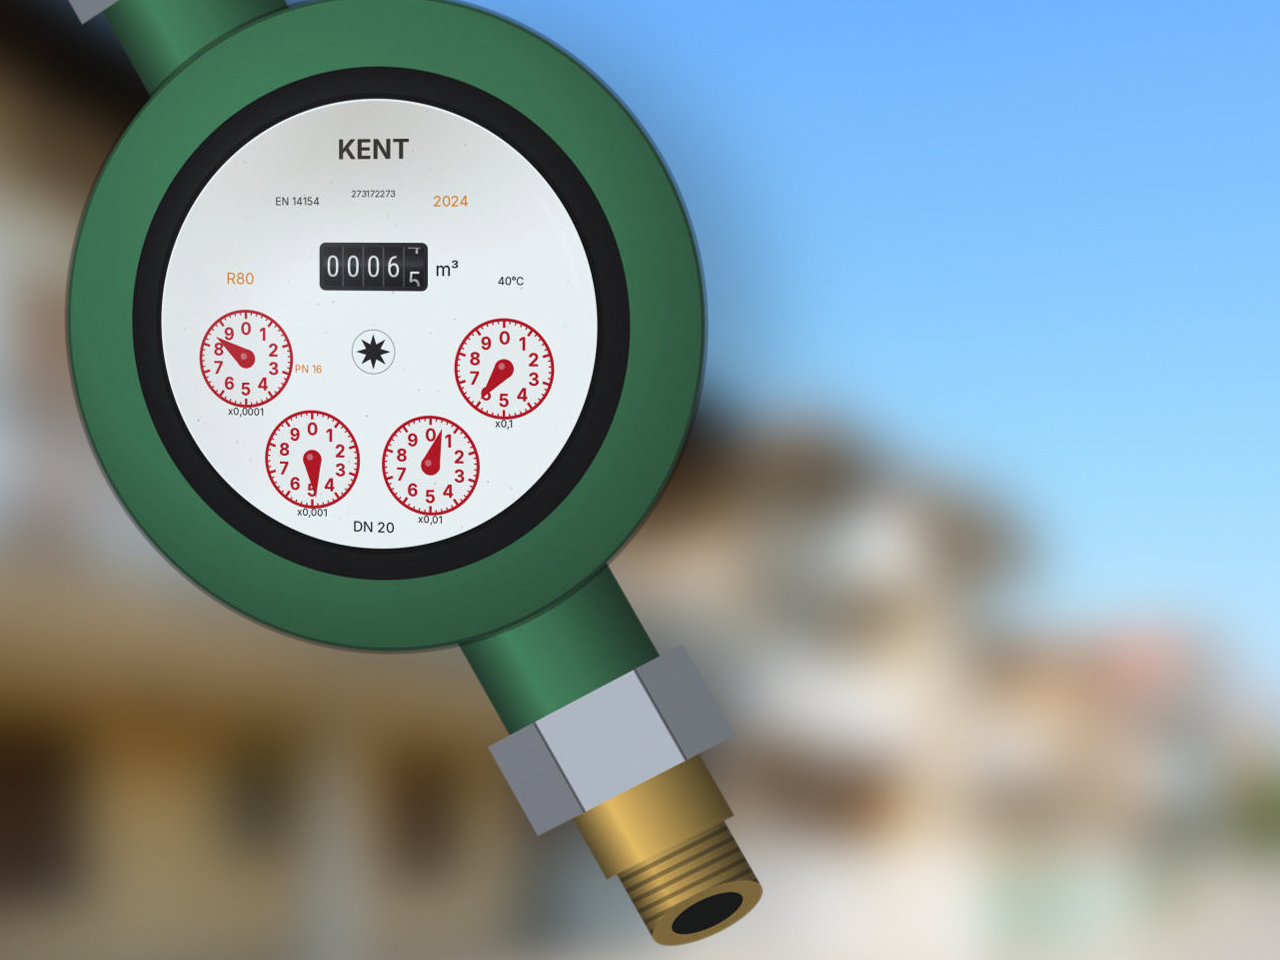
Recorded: {"value": 64.6048, "unit": "m³"}
